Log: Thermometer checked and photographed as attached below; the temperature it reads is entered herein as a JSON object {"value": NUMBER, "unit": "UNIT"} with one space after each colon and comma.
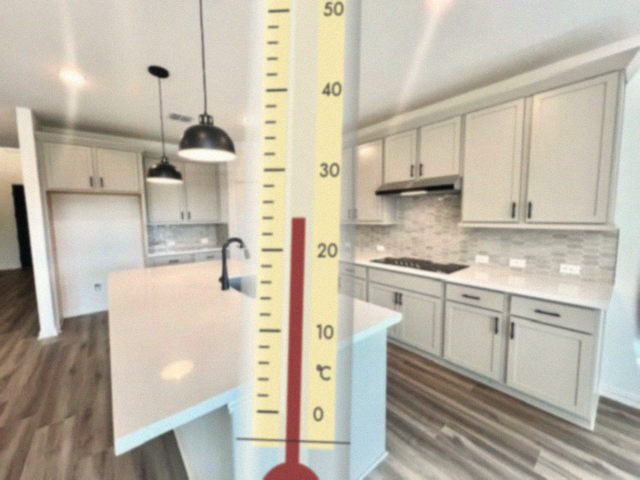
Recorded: {"value": 24, "unit": "°C"}
